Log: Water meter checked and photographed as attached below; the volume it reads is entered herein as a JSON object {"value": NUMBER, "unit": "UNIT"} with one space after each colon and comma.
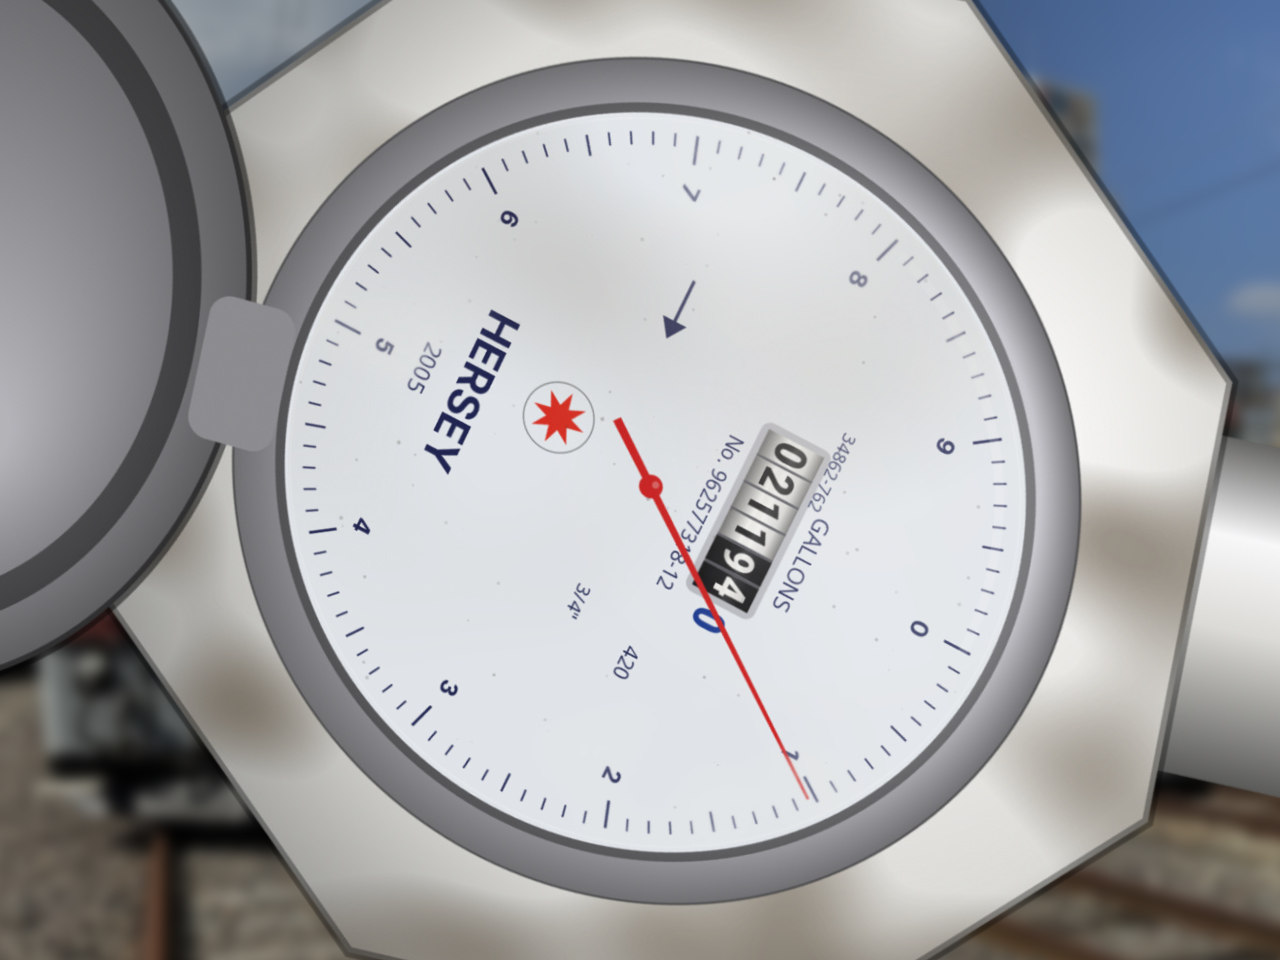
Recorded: {"value": 211941.0, "unit": "gal"}
